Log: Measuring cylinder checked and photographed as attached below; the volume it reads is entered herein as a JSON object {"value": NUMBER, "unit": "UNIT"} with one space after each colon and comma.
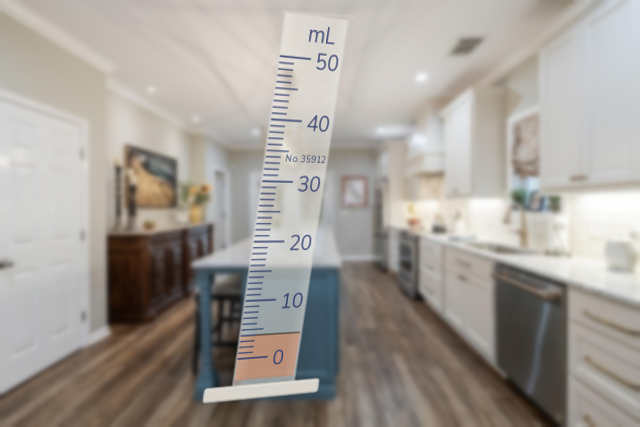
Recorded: {"value": 4, "unit": "mL"}
